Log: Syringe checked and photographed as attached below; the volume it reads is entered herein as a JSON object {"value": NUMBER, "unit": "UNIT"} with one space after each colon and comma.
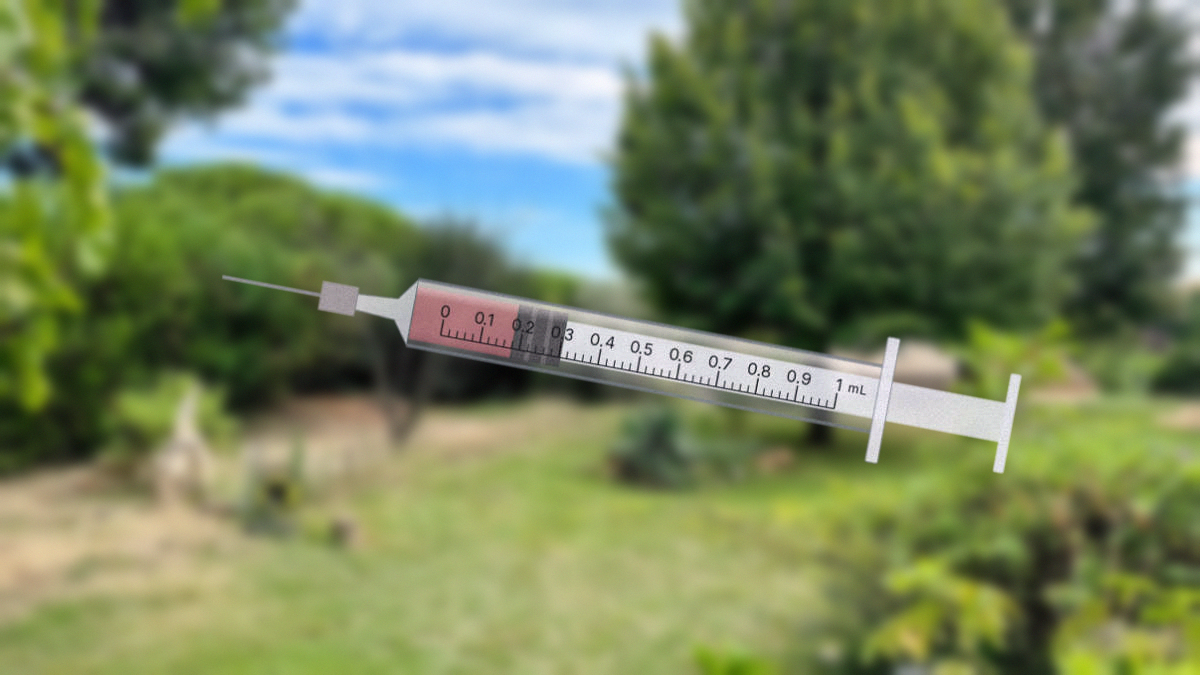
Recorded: {"value": 0.18, "unit": "mL"}
